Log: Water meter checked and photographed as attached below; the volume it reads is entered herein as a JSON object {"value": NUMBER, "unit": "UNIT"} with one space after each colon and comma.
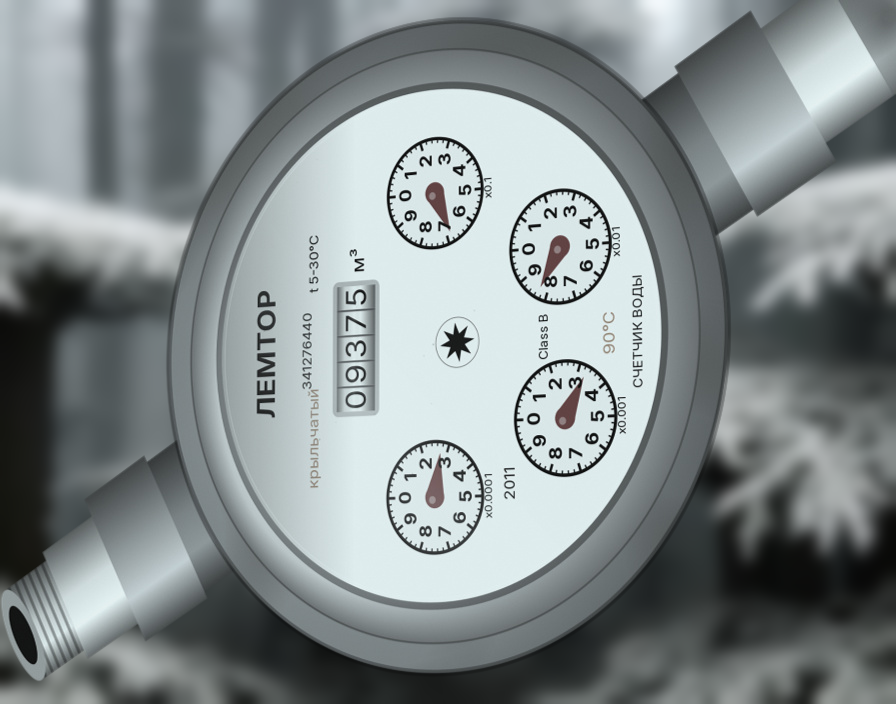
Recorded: {"value": 9375.6832, "unit": "m³"}
